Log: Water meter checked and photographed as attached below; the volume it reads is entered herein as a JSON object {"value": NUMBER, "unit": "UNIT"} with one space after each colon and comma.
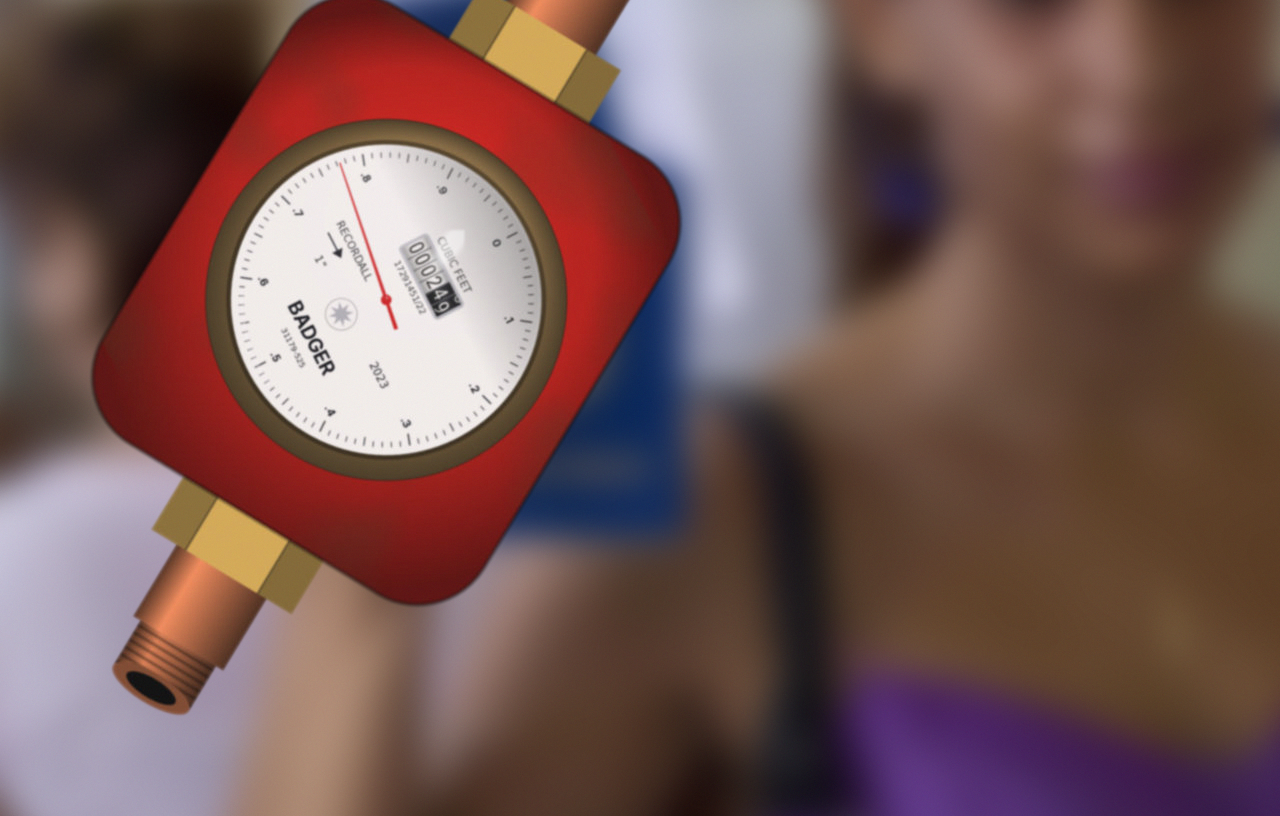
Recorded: {"value": 248.77, "unit": "ft³"}
